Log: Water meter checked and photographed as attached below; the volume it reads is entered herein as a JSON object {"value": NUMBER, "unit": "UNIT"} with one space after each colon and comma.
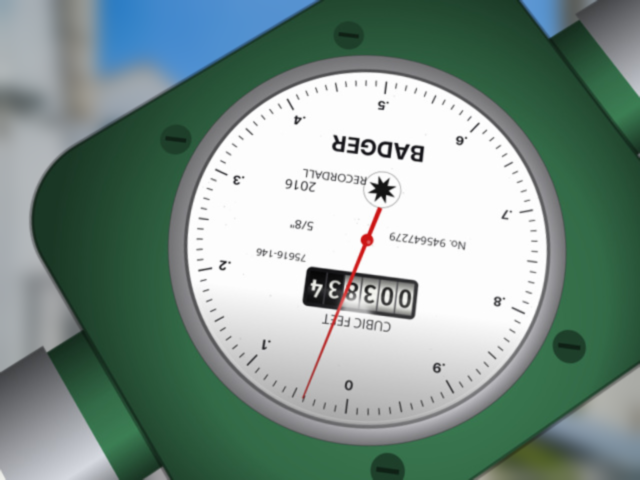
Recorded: {"value": 3834.04, "unit": "ft³"}
